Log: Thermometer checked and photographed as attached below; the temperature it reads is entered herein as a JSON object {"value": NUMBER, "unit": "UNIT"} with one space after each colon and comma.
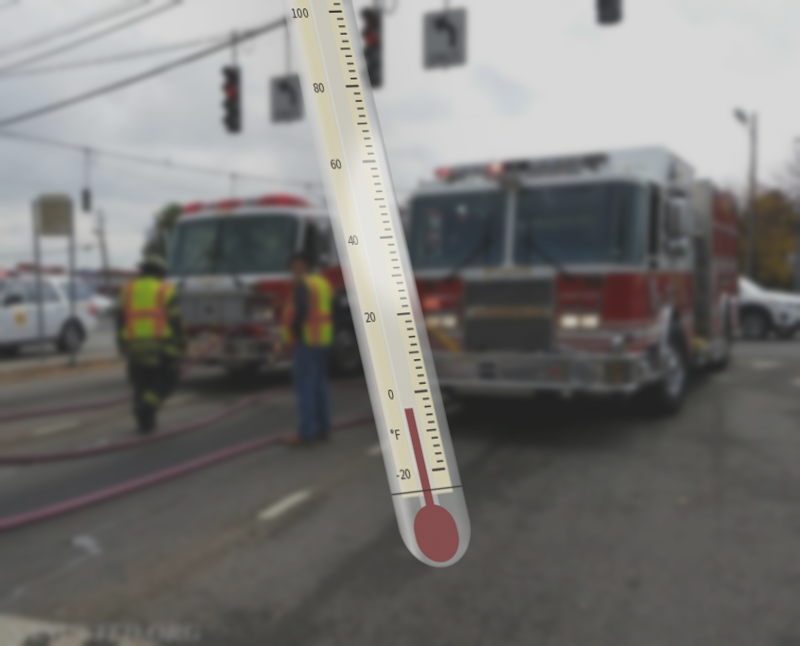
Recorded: {"value": -4, "unit": "°F"}
